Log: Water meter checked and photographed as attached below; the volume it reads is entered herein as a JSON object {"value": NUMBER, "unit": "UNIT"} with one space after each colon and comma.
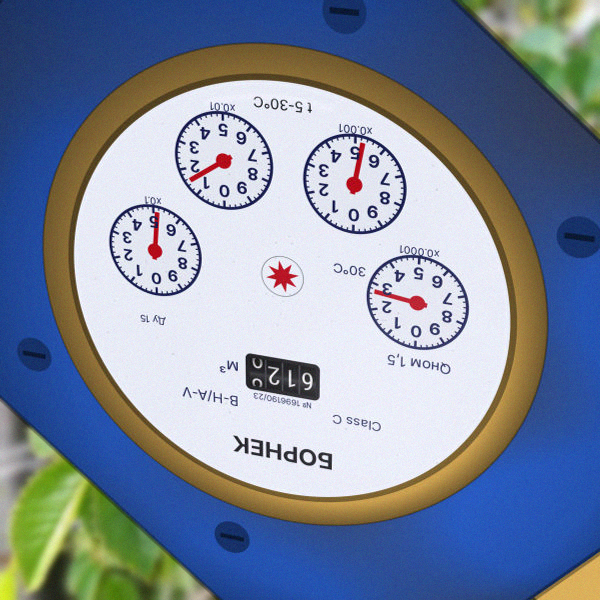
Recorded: {"value": 6128.5152, "unit": "m³"}
